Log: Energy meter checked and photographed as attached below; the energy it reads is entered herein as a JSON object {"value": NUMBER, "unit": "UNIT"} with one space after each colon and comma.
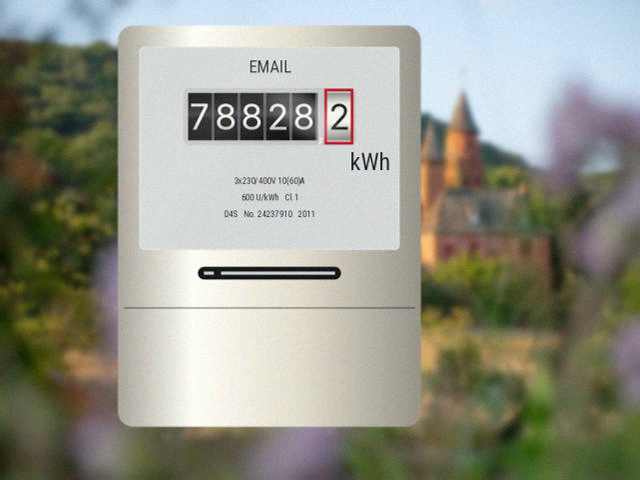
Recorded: {"value": 78828.2, "unit": "kWh"}
